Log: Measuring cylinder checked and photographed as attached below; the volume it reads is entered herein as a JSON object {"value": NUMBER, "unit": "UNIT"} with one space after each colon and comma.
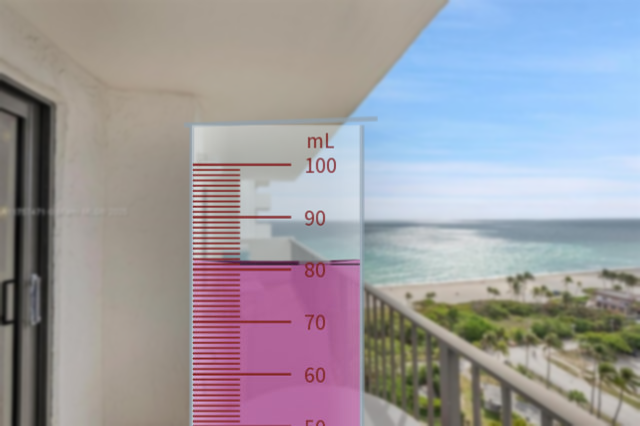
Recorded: {"value": 81, "unit": "mL"}
